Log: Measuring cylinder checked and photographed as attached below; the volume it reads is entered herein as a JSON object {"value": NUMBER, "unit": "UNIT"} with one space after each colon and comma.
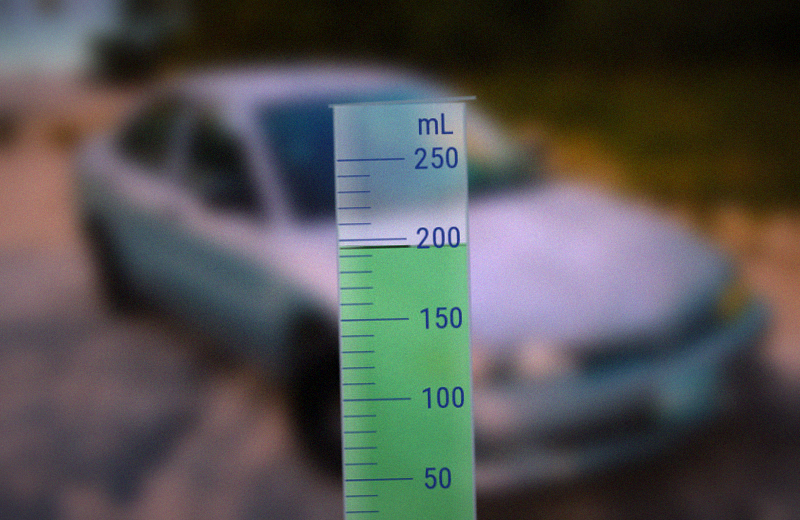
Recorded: {"value": 195, "unit": "mL"}
